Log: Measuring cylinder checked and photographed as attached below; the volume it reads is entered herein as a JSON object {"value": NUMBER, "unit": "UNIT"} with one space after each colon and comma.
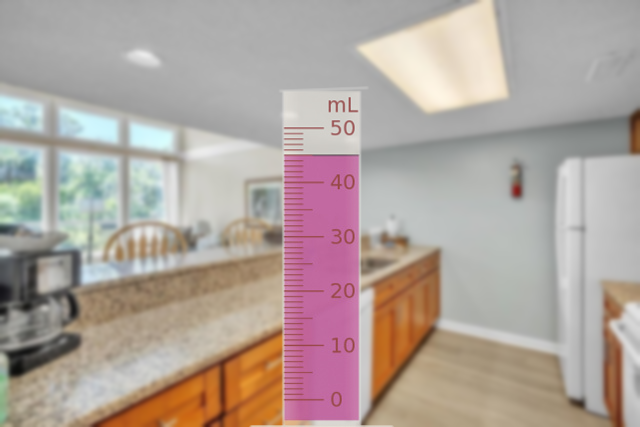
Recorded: {"value": 45, "unit": "mL"}
